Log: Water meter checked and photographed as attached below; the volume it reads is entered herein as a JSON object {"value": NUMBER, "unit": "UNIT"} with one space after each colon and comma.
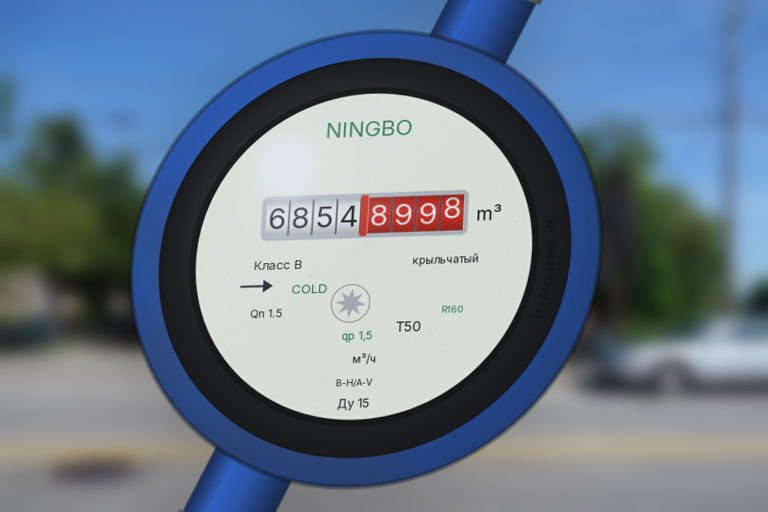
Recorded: {"value": 6854.8998, "unit": "m³"}
